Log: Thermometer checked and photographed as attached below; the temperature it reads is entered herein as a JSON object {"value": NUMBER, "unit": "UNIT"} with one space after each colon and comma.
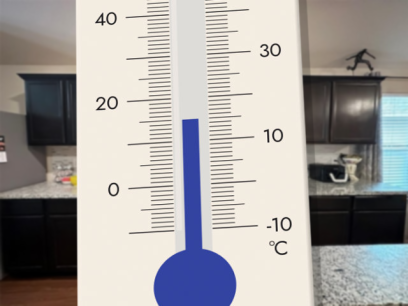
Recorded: {"value": 15, "unit": "°C"}
